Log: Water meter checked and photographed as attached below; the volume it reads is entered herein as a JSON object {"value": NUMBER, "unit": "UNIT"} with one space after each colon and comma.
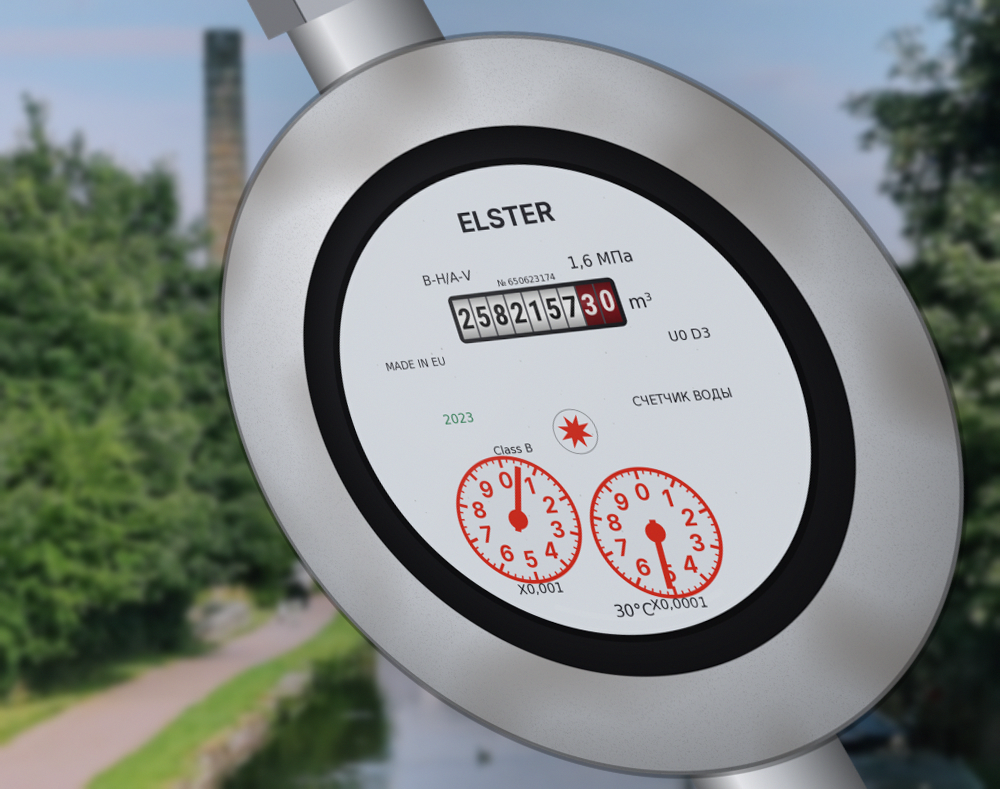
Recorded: {"value": 2582157.3005, "unit": "m³"}
